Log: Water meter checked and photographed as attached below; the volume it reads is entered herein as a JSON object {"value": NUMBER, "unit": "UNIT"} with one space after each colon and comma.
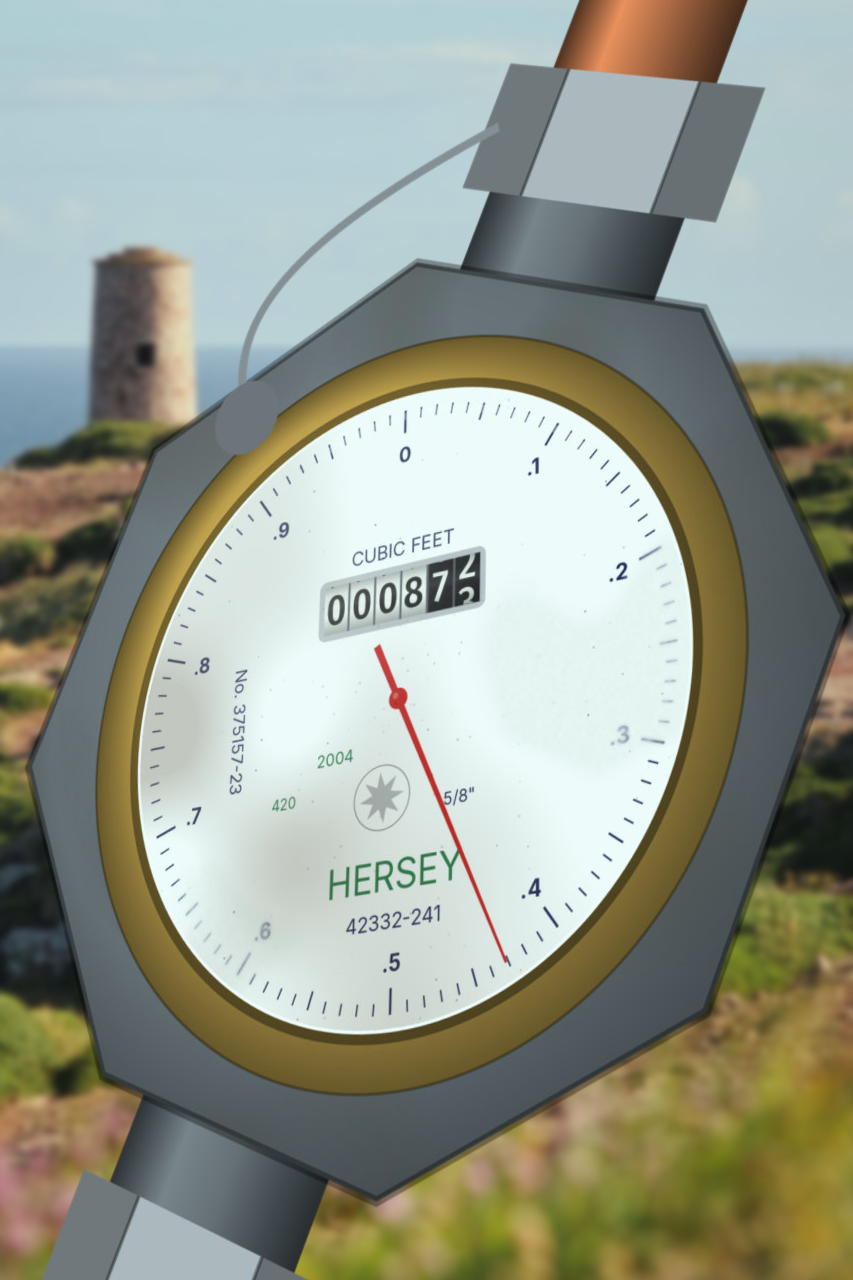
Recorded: {"value": 872.43, "unit": "ft³"}
